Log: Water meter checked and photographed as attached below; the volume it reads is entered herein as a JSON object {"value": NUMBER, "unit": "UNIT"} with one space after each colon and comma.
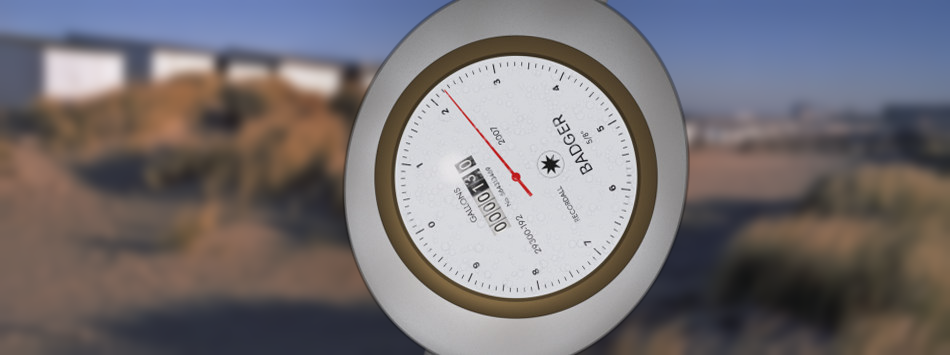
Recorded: {"value": 132.2, "unit": "gal"}
